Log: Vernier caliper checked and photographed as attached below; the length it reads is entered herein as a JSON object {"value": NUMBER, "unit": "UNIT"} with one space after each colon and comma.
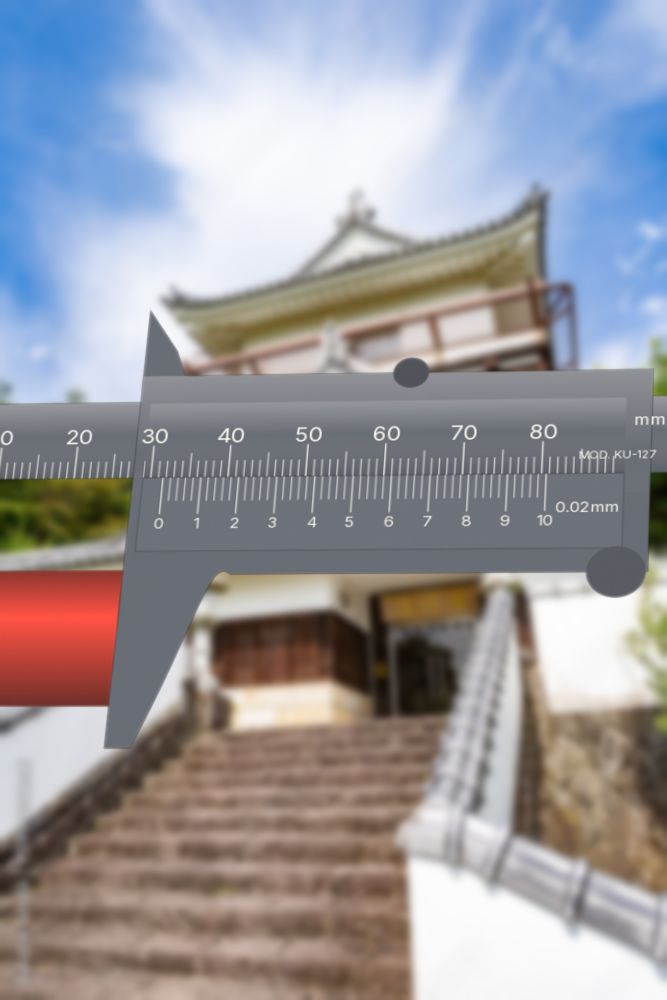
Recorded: {"value": 31.6, "unit": "mm"}
